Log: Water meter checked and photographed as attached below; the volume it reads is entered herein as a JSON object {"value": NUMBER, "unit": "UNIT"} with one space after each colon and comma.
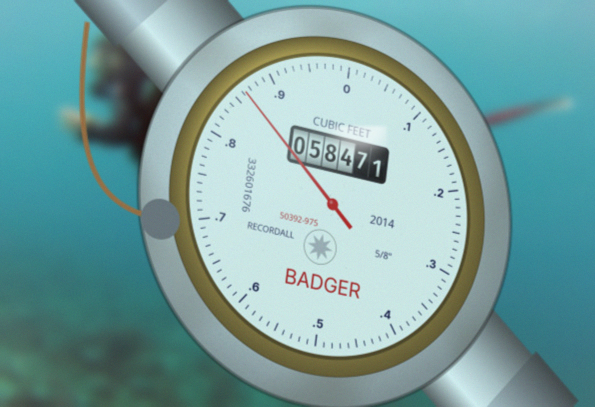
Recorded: {"value": 58470.86, "unit": "ft³"}
